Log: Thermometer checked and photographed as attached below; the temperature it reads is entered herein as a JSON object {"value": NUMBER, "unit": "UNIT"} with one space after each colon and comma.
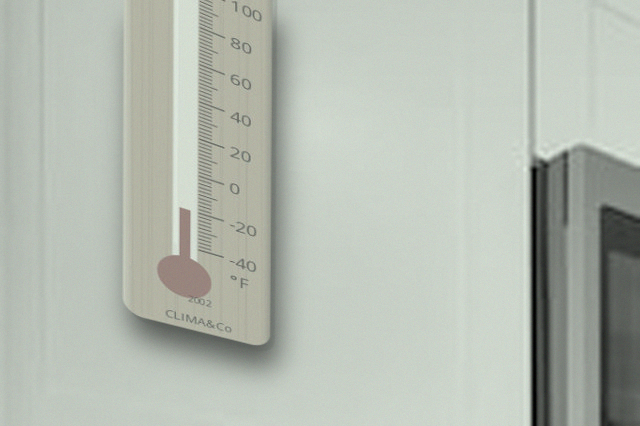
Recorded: {"value": -20, "unit": "°F"}
